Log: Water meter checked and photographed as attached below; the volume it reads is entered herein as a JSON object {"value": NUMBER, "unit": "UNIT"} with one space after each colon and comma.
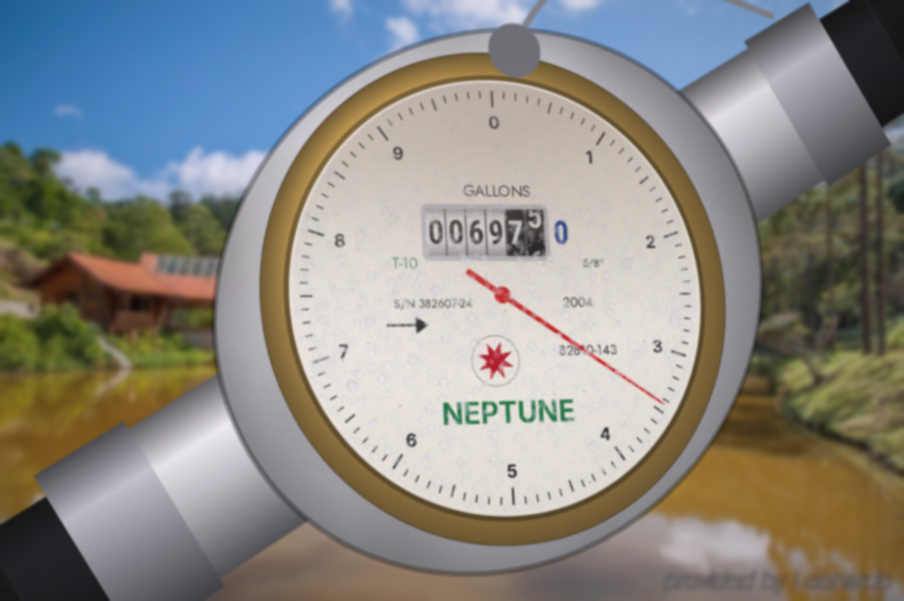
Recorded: {"value": 69753.4, "unit": "gal"}
